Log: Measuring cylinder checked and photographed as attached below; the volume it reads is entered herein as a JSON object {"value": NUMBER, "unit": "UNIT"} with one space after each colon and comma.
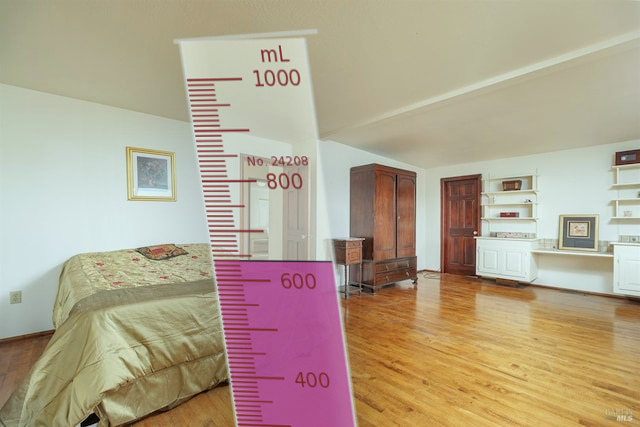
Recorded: {"value": 640, "unit": "mL"}
